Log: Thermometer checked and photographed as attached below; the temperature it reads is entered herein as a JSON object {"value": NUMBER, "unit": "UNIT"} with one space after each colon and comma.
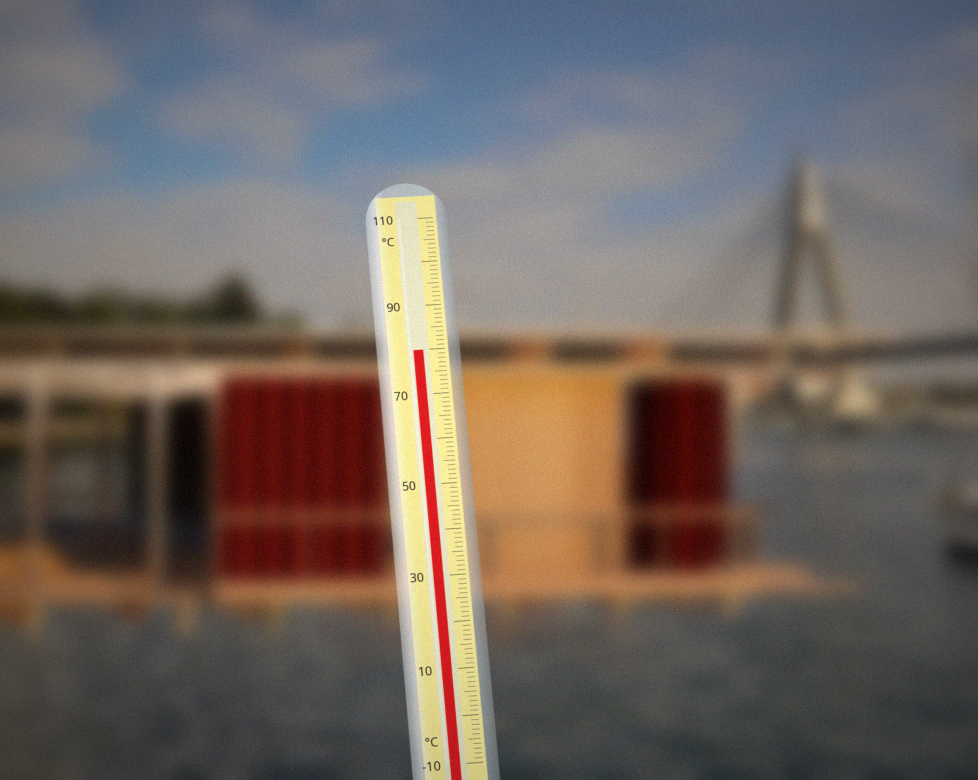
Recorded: {"value": 80, "unit": "°C"}
